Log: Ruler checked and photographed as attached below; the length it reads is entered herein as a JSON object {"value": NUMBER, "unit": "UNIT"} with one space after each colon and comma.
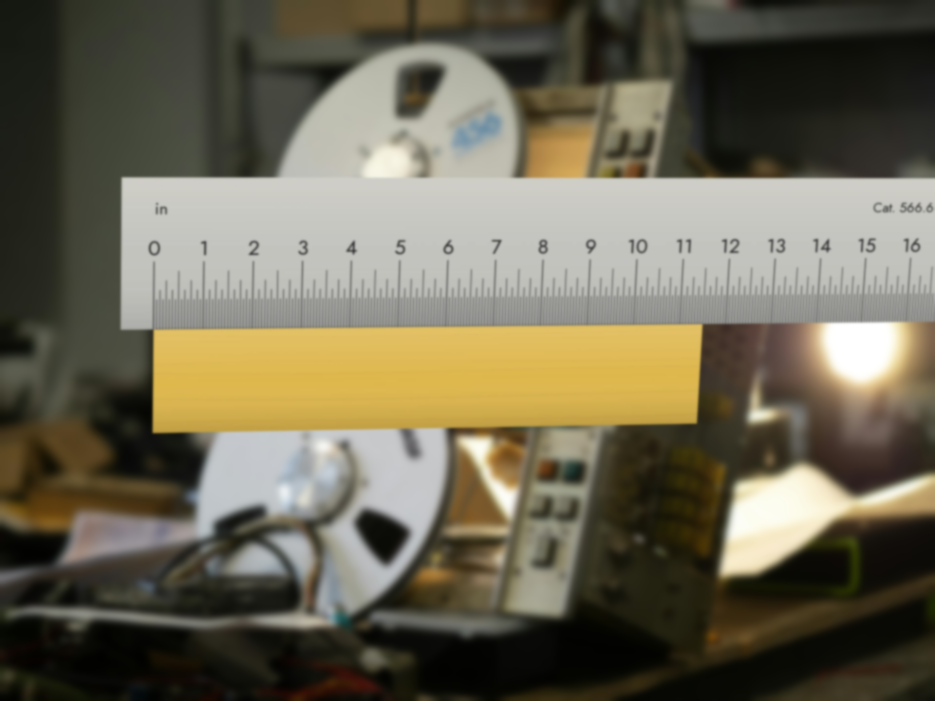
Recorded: {"value": 11.5, "unit": "in"}
